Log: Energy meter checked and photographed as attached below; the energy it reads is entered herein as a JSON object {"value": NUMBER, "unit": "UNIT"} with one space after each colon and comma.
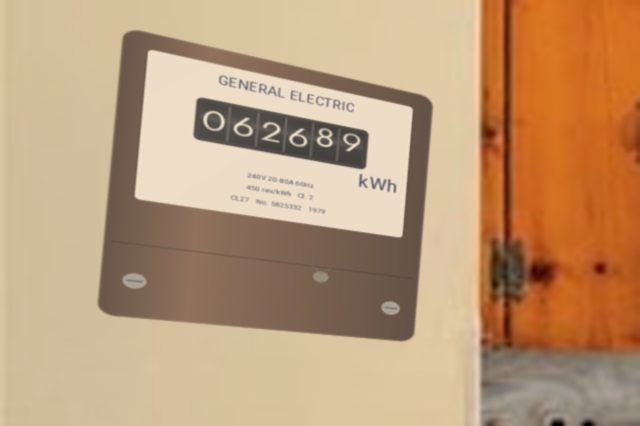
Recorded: {"value": 62689, "unit": "kWh"}
